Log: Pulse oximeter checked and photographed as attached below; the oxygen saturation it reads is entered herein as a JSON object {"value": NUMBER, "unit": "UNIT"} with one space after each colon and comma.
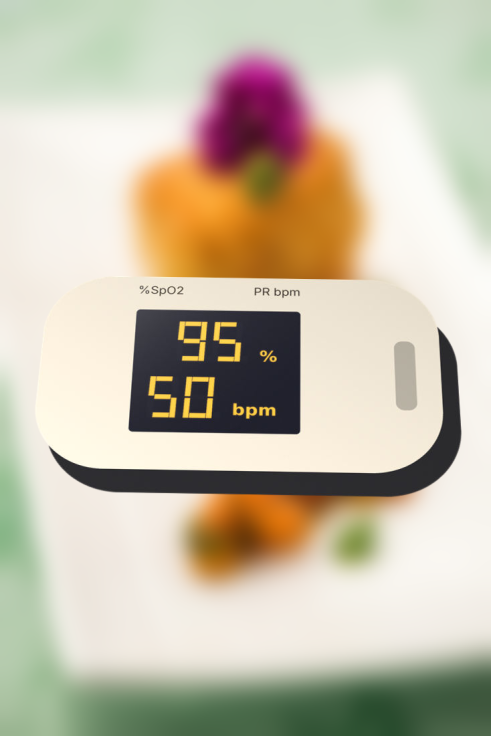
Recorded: {"value": 95, "unit": "%"}
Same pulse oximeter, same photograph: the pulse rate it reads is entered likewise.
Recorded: {"value": 50, "unit": "bpm"}
